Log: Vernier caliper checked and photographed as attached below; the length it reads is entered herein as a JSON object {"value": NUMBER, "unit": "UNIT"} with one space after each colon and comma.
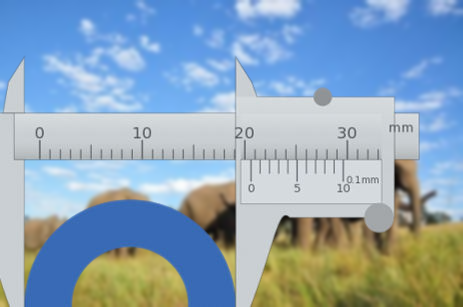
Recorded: {"value": 20.6, "unit": "mm"}
